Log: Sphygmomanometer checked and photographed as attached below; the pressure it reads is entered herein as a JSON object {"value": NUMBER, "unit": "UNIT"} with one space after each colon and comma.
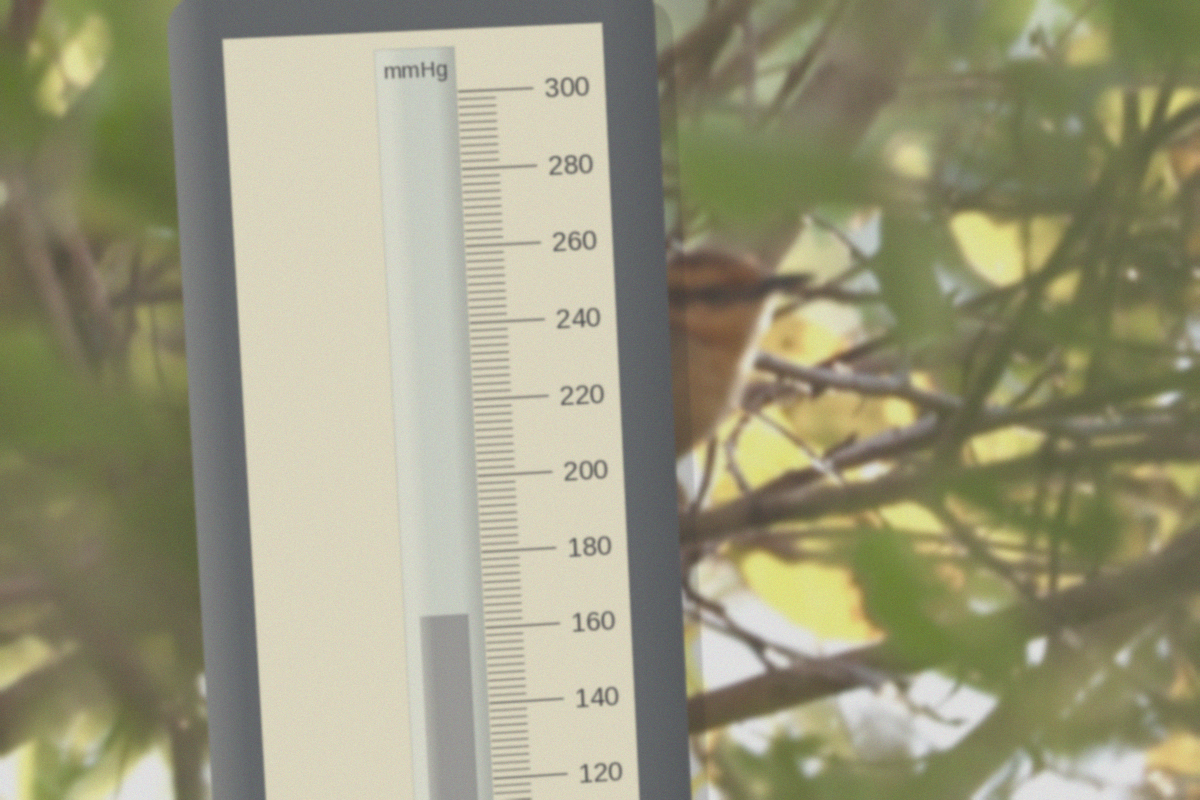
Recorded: {"value": 164, "unit": "mmHg"}
